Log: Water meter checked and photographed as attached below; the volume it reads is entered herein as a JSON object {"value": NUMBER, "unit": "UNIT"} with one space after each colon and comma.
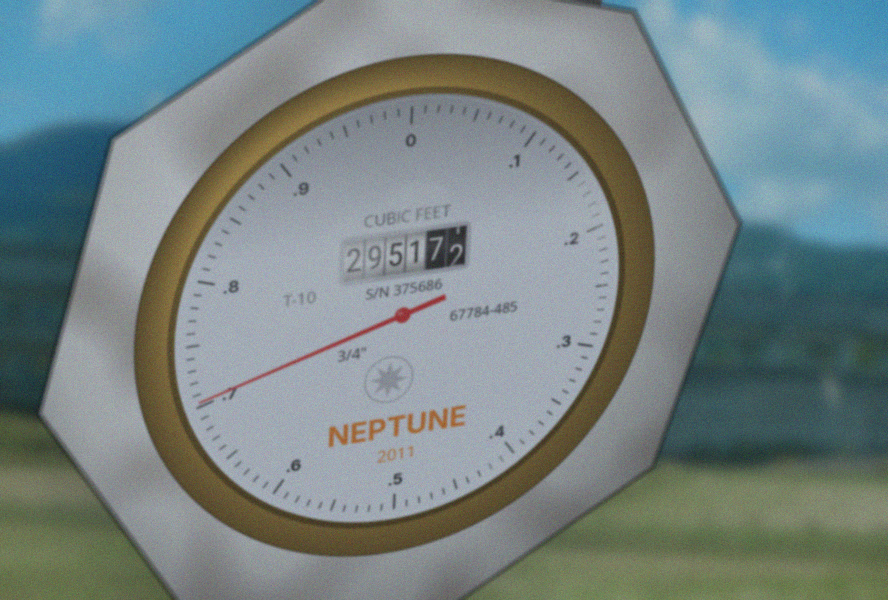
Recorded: {"value": 295171.70, "unit": "ft³"}
